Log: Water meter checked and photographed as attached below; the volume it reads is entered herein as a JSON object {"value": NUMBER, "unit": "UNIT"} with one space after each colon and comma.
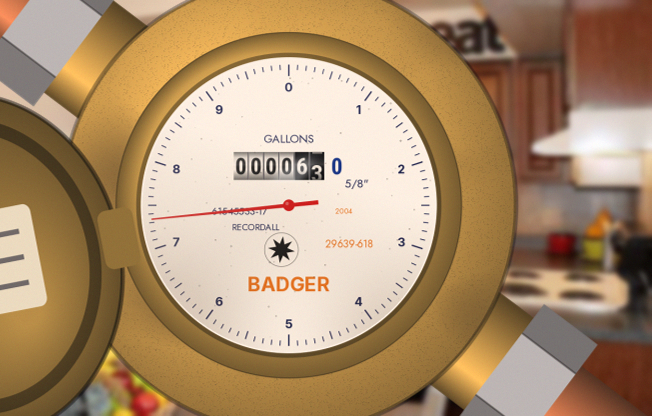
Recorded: {"value": 627.3, "unit": "gal"}
